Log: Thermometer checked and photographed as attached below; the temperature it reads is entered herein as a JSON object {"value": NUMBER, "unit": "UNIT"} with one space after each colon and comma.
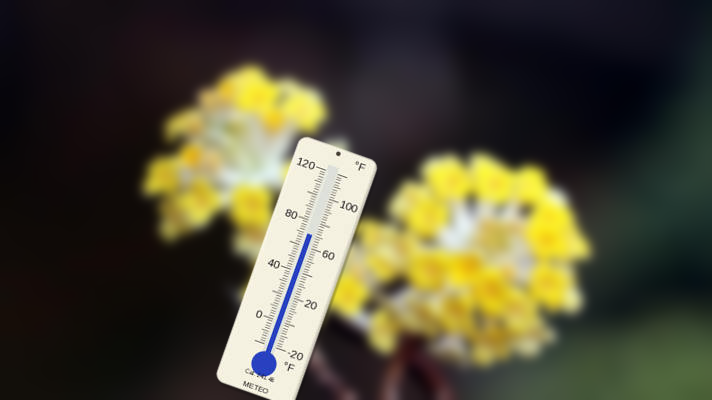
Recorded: {"value": 70, "unit": "°F"}
